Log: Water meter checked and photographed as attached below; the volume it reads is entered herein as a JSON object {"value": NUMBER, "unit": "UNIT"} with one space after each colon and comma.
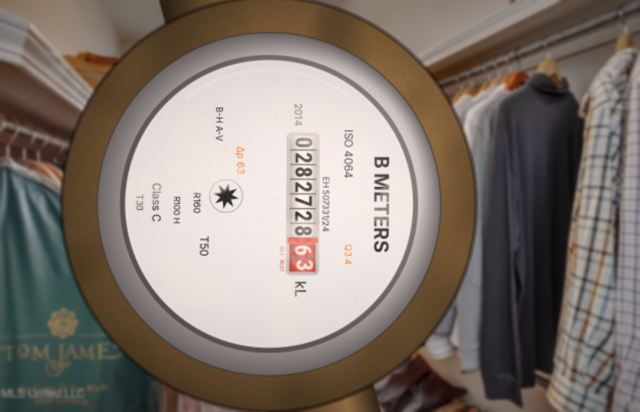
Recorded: {"value": 282728.63, "unit": "kL"}
